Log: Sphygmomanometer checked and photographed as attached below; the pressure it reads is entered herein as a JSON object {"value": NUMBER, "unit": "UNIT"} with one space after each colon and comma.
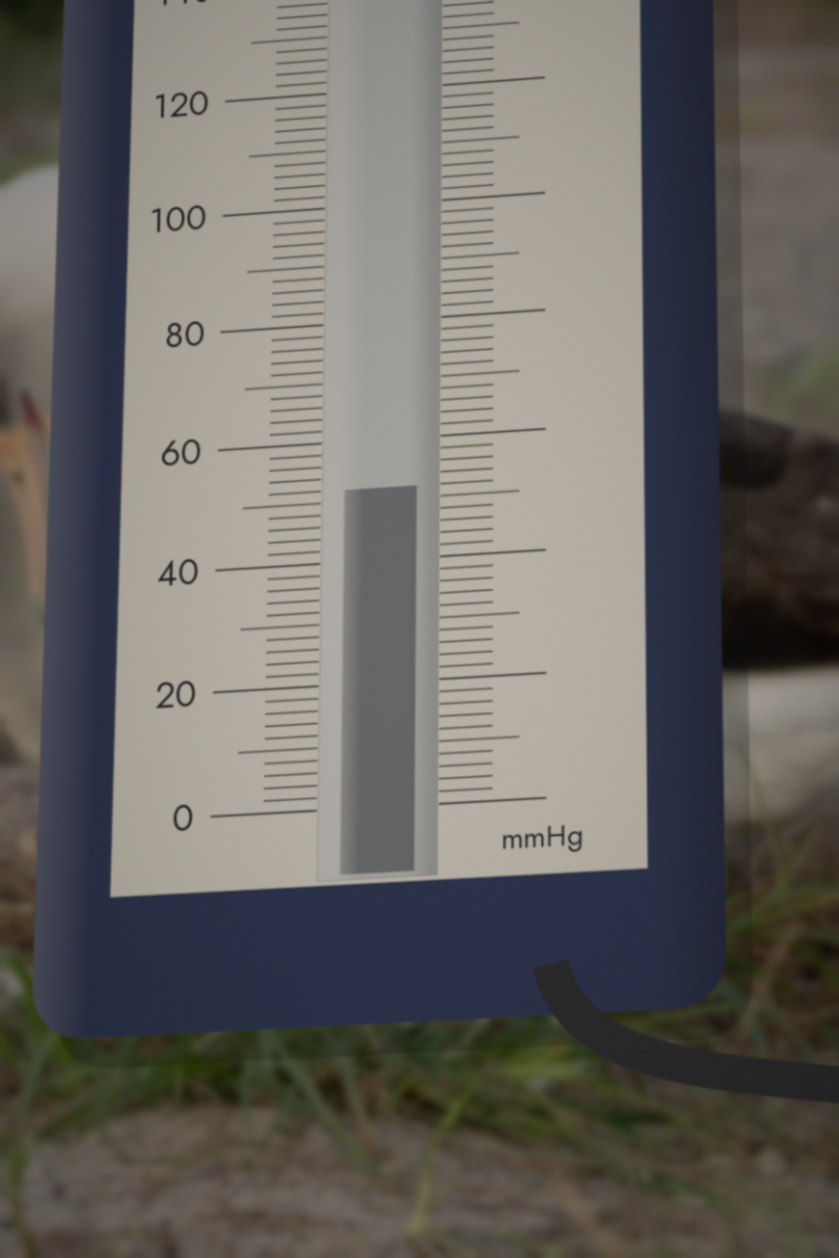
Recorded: {"value": 52, "unit": "mmHg"}
